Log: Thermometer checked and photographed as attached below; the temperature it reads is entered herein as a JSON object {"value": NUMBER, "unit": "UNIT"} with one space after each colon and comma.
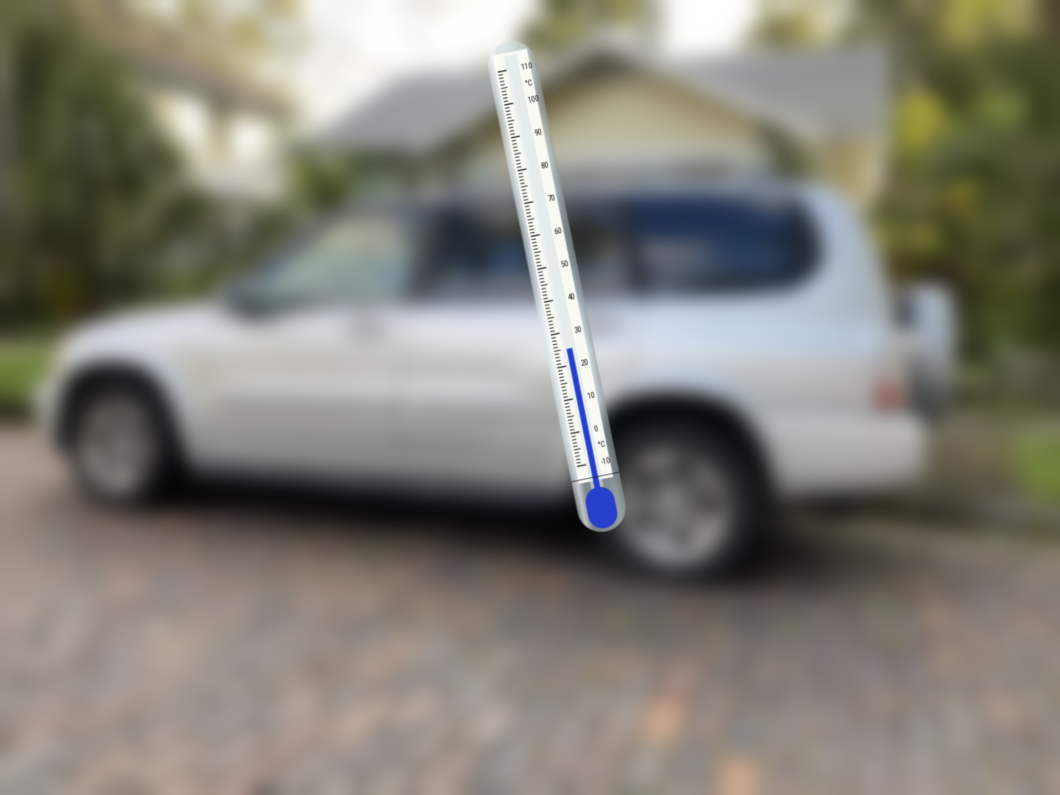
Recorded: {"value": 25, "unit": "°C"}
